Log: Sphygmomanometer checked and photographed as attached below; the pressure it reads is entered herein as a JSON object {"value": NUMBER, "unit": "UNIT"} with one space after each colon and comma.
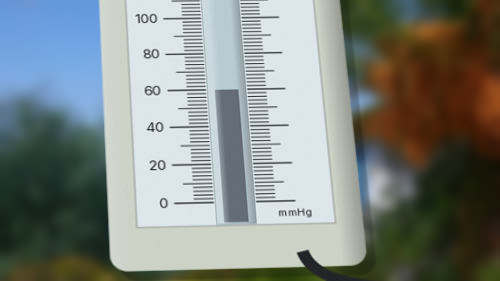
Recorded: {"value": 60, "unit": "mmHg"}
